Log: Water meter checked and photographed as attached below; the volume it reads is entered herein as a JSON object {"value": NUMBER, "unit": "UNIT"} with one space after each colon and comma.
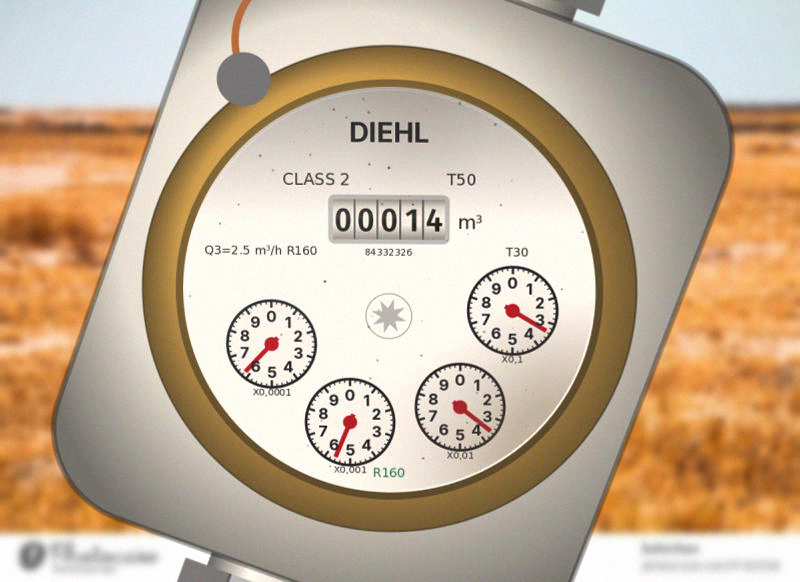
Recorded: {"value": 14.3356, "unit": "m³"}
